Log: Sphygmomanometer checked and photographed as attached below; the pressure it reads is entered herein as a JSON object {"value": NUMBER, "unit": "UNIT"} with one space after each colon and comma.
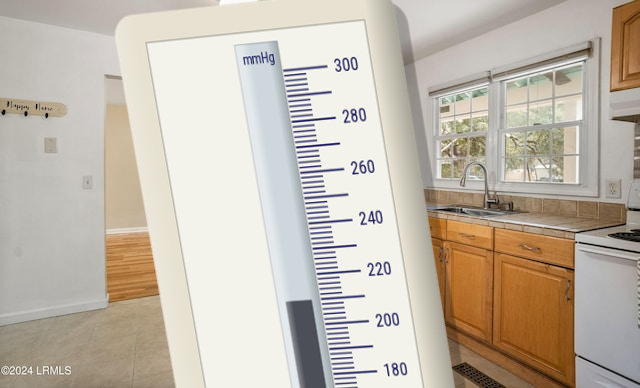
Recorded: {"value": 210, "unit": "mmHg"}
